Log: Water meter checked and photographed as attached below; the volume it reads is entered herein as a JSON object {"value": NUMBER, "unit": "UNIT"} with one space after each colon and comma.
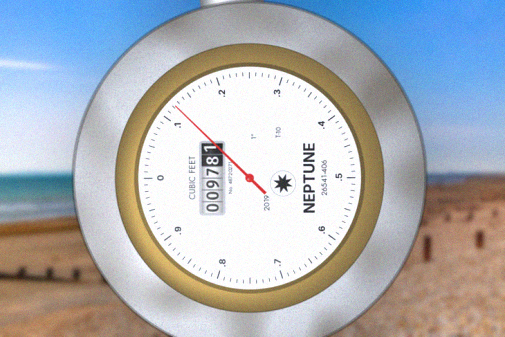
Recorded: {"value": 9781.12, "unit": "ft³"}
